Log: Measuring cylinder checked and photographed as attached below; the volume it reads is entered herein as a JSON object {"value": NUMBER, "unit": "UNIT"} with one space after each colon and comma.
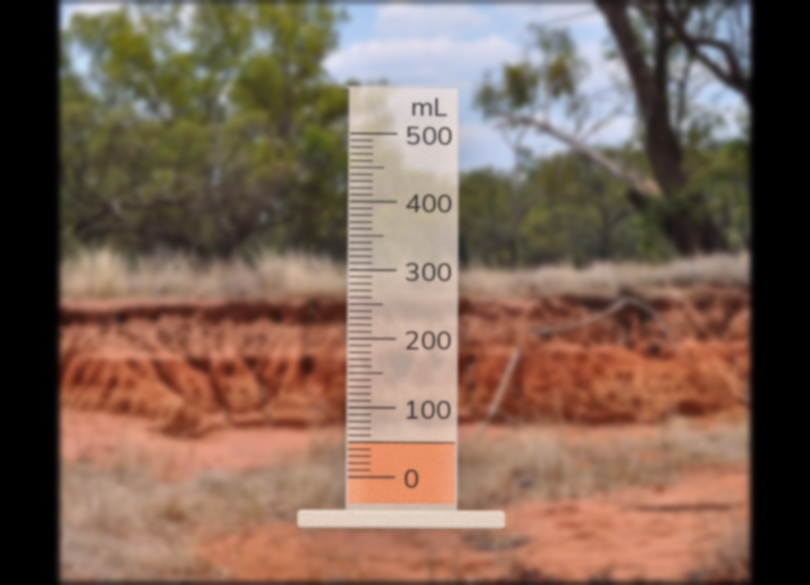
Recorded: {"value": 50, "unit": "mL"}
